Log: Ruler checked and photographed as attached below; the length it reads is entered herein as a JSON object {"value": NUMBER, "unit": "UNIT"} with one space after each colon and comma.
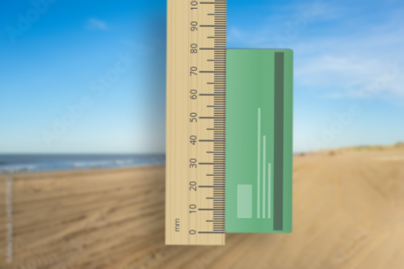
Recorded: {"value": 80, "unit": "mm"}
